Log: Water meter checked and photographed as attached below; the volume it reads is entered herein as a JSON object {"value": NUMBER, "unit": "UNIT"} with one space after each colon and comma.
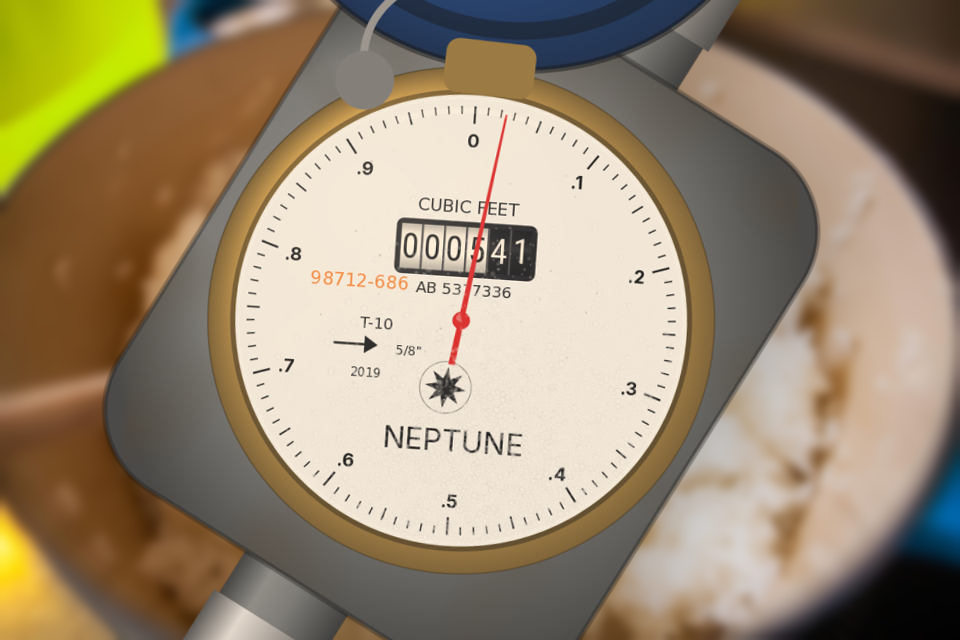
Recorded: {"value": 541.02, "unit": "ft³"}
